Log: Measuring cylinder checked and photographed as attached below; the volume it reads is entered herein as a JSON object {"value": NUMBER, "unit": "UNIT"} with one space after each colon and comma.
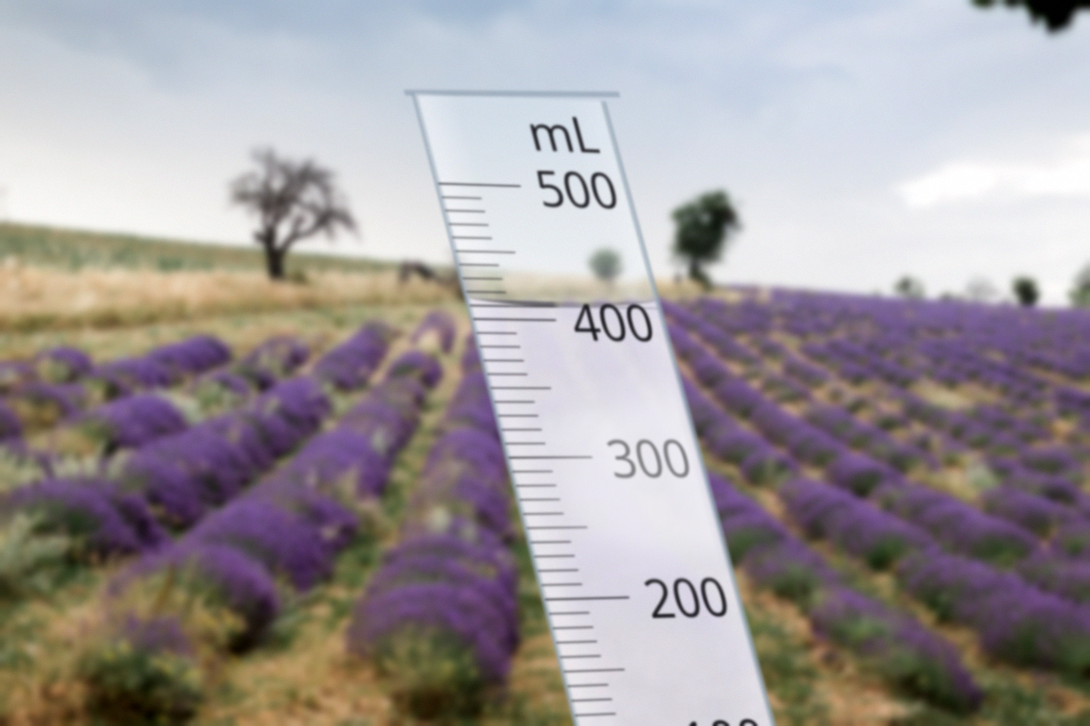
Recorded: {"value": 410, "unit": "mL"}
